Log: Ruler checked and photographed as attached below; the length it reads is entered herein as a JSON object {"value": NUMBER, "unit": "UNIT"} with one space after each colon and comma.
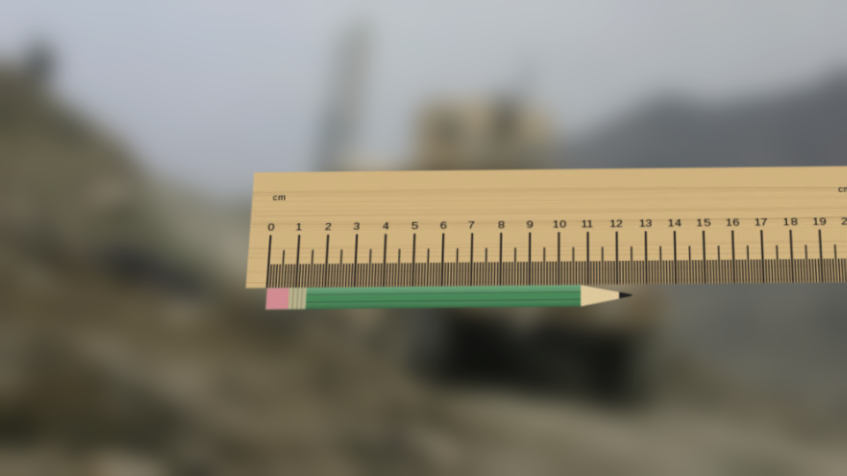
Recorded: {"value": 12.5, "unit": "cm"}
